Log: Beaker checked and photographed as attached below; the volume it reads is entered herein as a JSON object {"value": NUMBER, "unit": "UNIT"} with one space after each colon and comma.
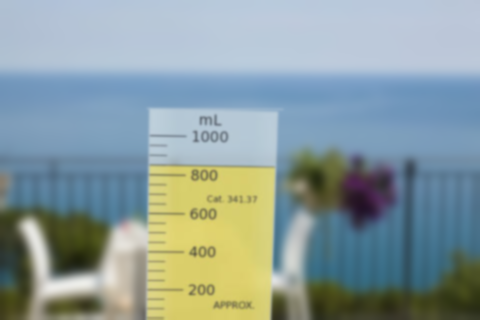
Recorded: {"value": 850, "unit": "mL"}
